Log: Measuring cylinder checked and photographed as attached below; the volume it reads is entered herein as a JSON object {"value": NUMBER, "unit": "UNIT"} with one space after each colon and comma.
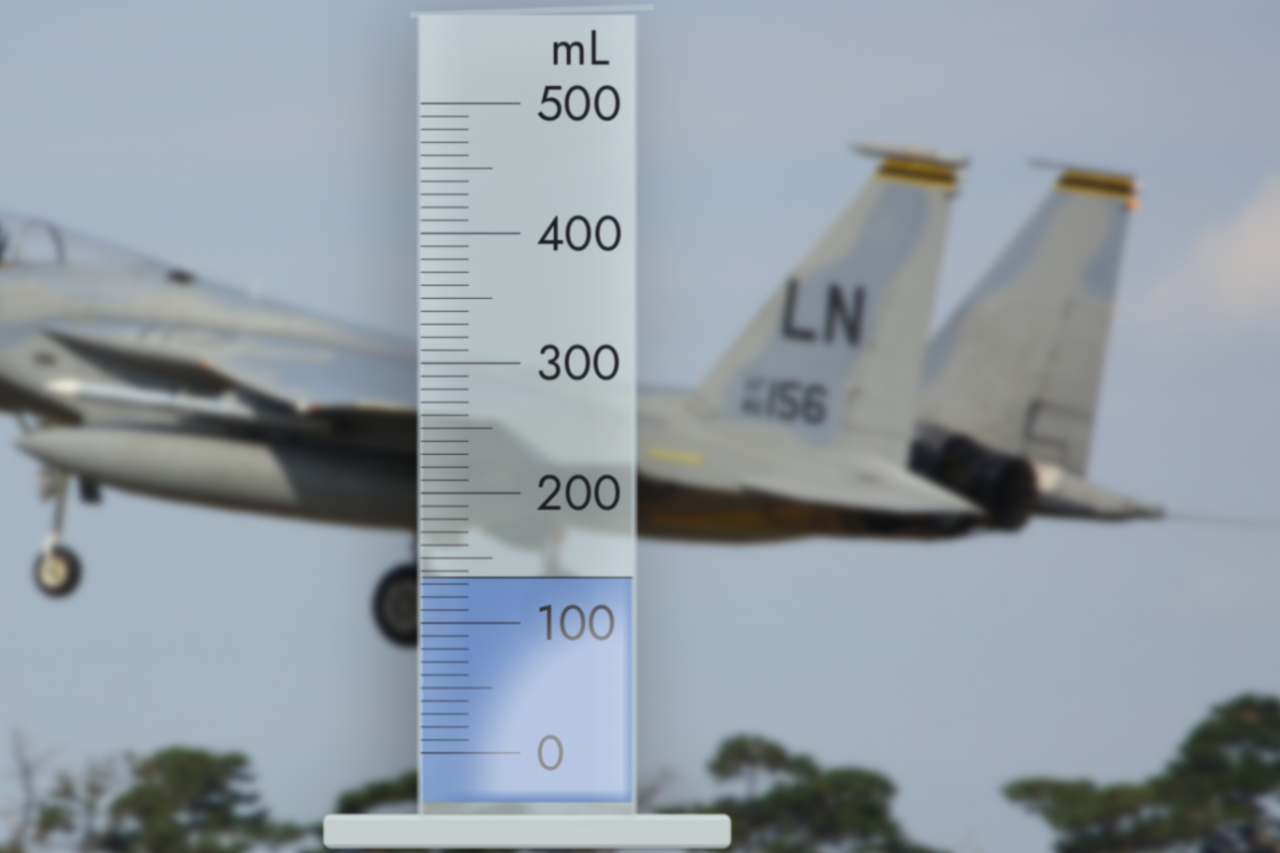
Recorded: {"value": 135, "unit": "mL"}
